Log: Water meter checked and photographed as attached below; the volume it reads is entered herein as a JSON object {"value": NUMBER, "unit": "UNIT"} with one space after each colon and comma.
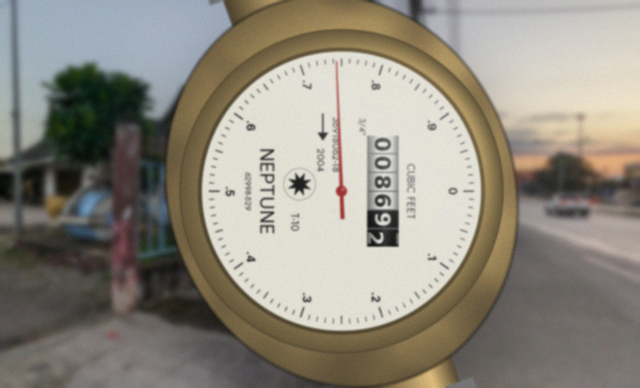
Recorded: {"value": 8691.74, "unit": "ft³"}
